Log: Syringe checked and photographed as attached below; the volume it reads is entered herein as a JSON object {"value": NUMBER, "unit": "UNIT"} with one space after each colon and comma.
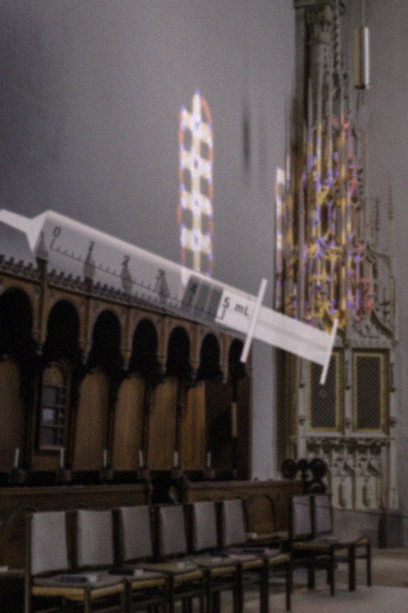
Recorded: {"value": 3.8, "unit": "mL"}
